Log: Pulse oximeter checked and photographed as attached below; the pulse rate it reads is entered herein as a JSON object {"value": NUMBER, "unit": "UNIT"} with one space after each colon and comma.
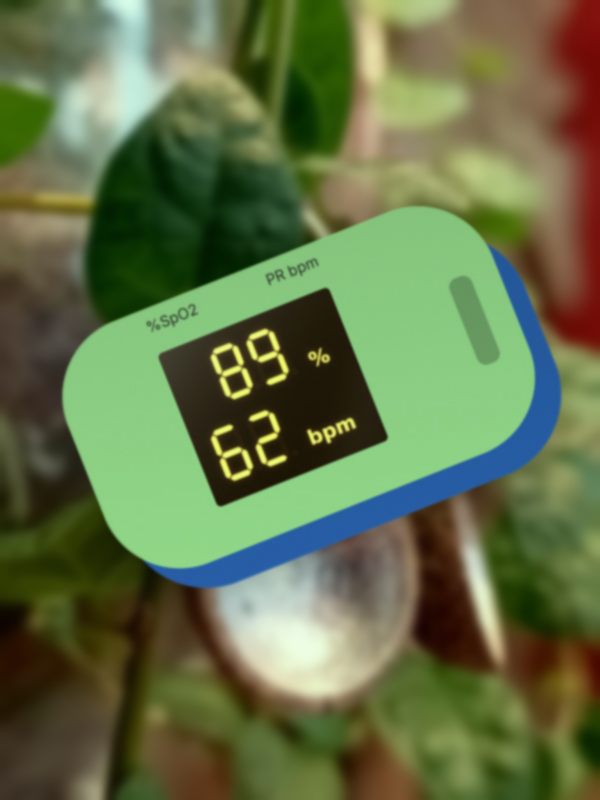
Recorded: {"value": 62, "unit": "bpm"}
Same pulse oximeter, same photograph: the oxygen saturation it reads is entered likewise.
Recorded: {"value": 89, "unit": "%"}
